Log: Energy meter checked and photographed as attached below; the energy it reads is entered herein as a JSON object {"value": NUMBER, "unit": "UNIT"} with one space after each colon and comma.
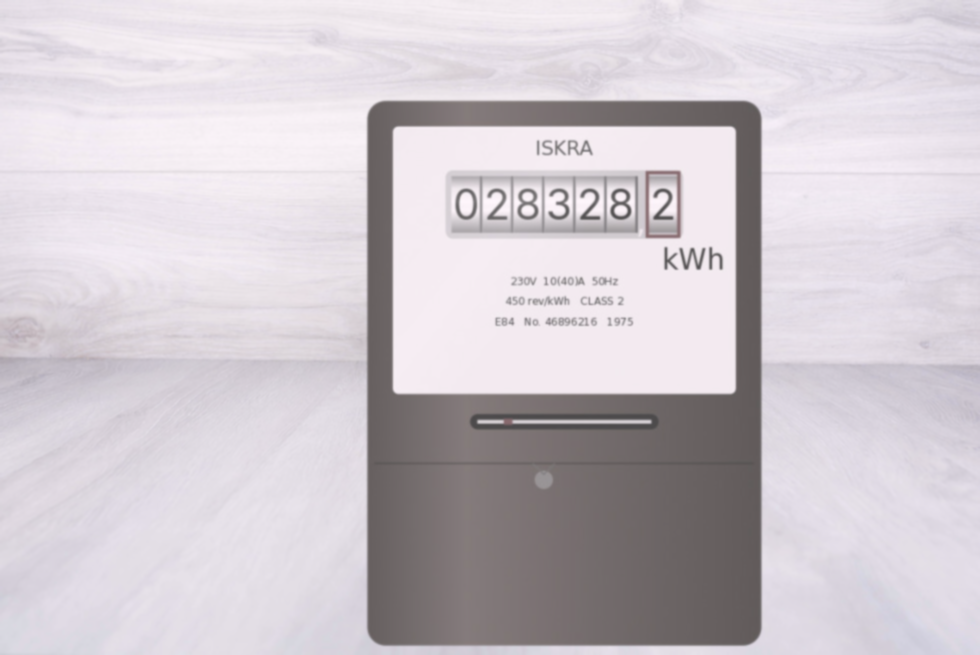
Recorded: {"value": 28328.2, "unit": "kWh"}
